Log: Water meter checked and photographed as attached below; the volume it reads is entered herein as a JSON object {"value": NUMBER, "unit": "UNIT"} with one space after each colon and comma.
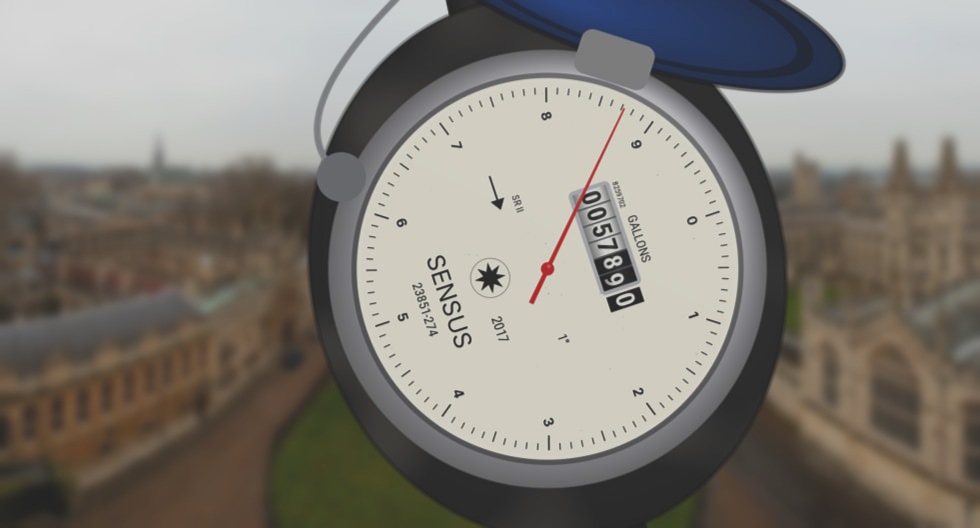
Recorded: {"value": 57888.7, "unit": "gal"}
